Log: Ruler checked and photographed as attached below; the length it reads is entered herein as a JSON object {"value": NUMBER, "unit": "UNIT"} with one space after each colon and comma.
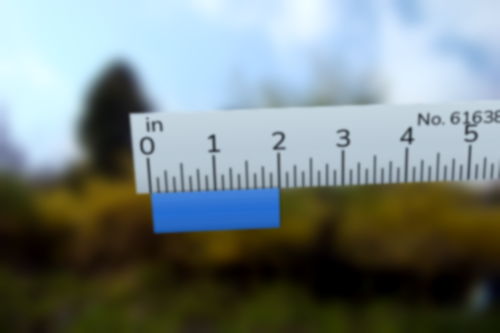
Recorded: {"value": 2, "unit": "in"}
